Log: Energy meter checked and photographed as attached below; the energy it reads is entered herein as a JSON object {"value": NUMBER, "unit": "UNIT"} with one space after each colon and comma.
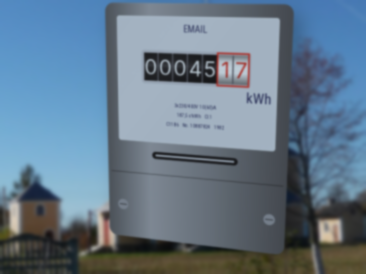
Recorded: {"value": 45.17, "unit": "kWh"}
